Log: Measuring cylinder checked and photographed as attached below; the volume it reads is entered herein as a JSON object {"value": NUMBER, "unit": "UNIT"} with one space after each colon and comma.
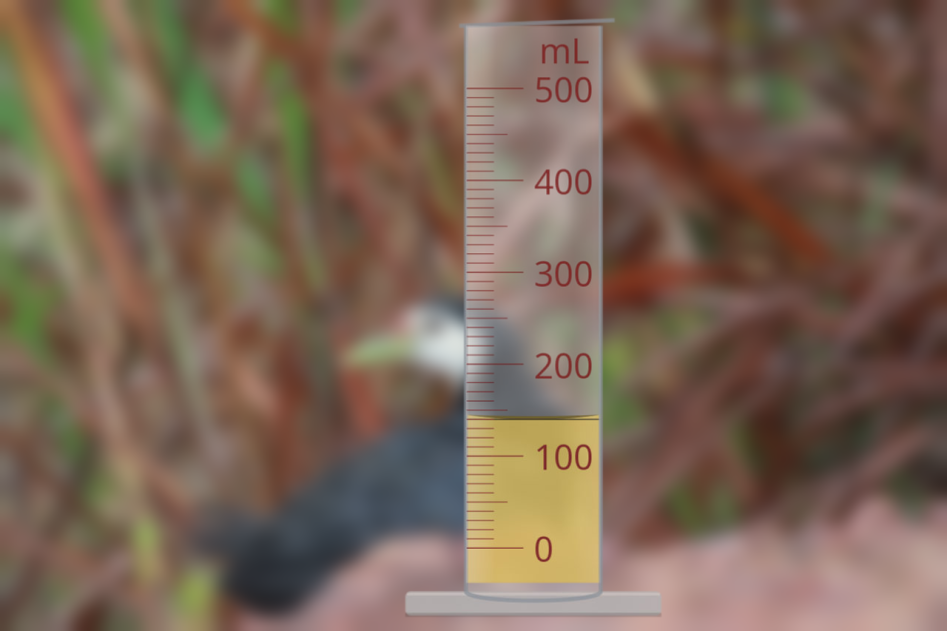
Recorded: {"value": 140, "unit": "mL"}
